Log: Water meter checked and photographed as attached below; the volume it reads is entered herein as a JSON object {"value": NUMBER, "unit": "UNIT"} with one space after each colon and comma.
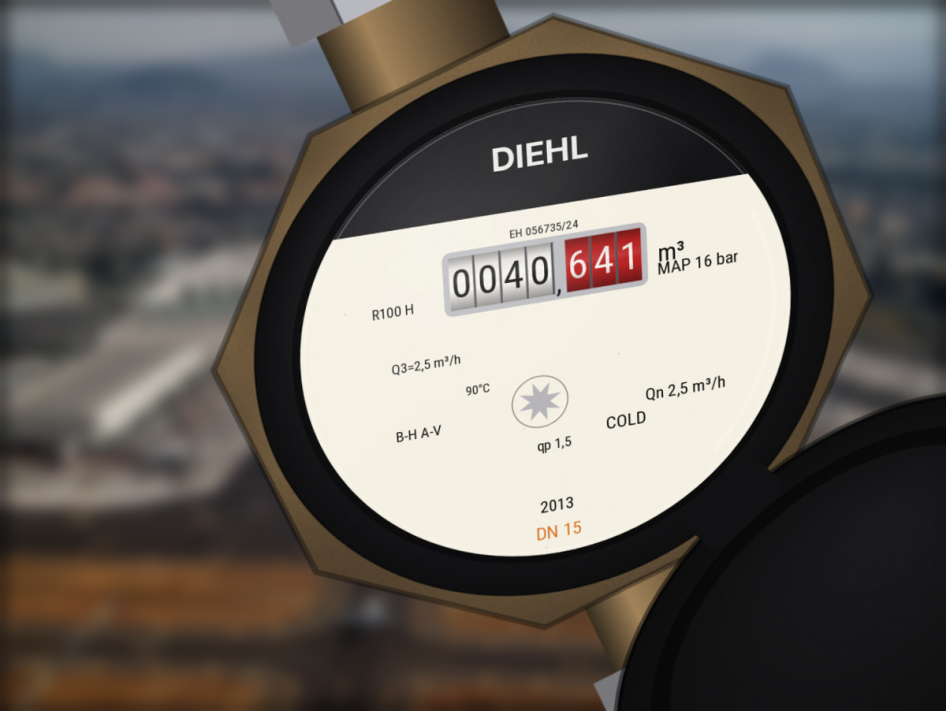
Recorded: {"value": 40.641, "unit": "m³"}
